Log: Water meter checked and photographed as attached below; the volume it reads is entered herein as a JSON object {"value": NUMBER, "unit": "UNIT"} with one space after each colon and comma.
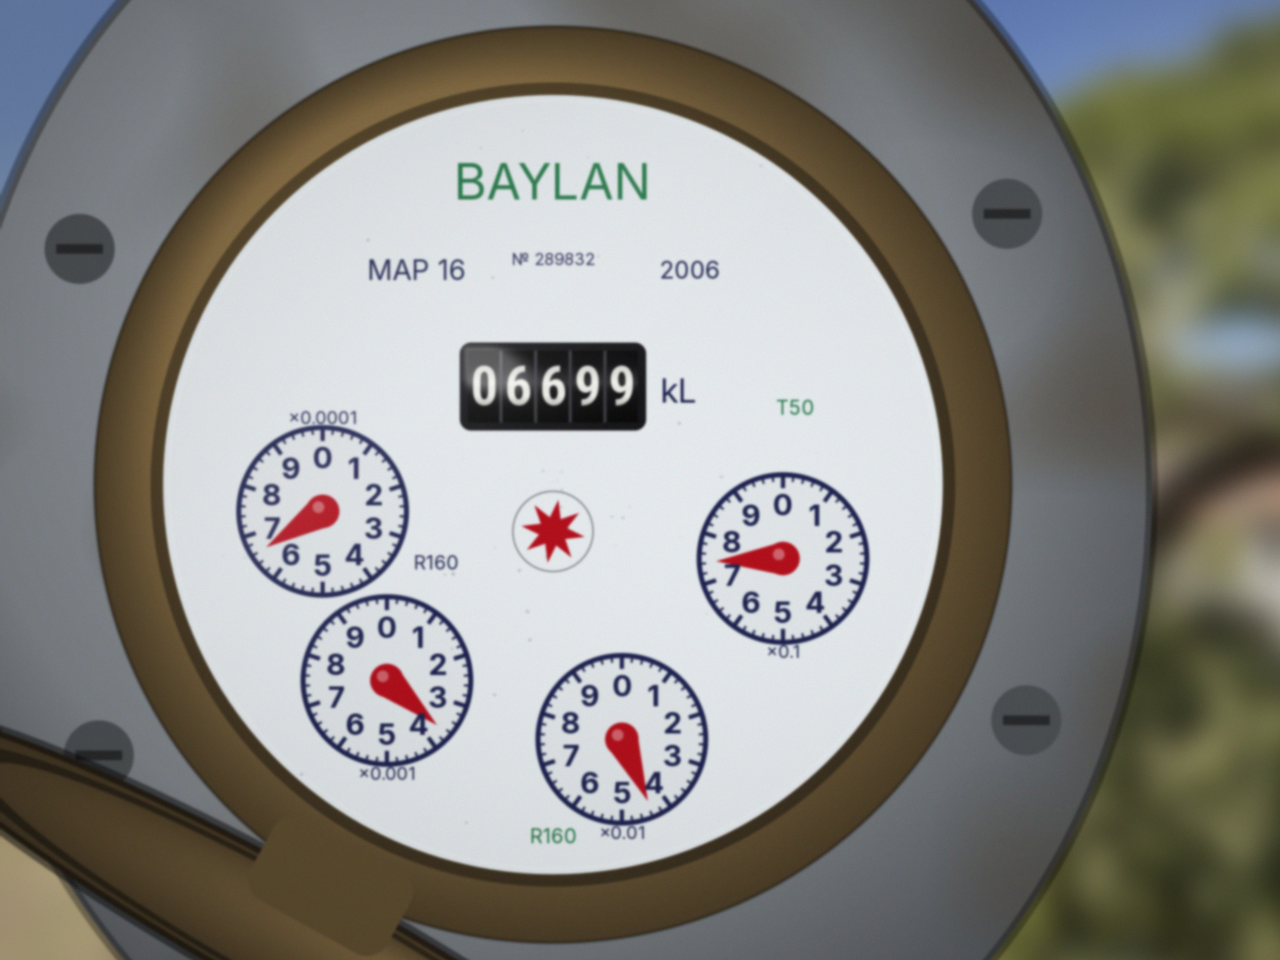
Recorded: {"value": 6699.7436, "unit": "kL"}
